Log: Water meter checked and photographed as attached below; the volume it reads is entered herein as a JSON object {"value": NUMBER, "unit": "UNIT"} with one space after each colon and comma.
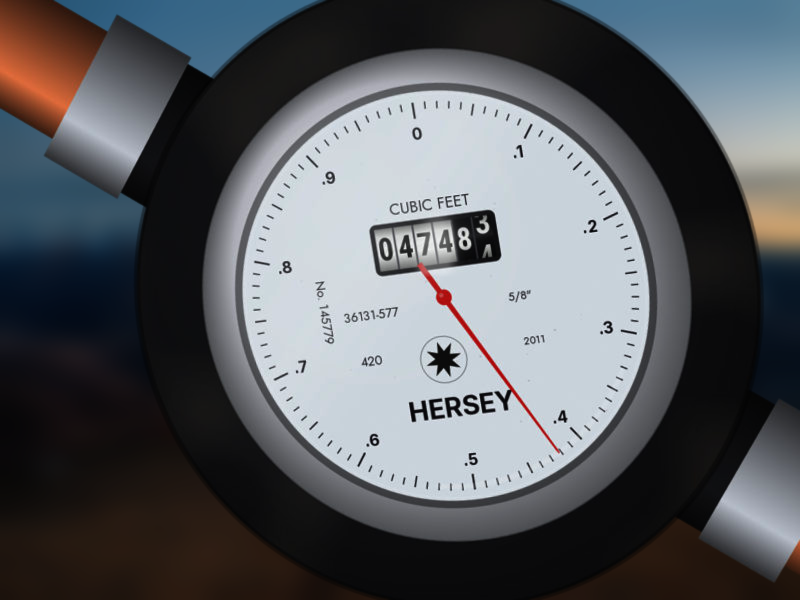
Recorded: {"value": 47483.42, "unit": "ft³"}
